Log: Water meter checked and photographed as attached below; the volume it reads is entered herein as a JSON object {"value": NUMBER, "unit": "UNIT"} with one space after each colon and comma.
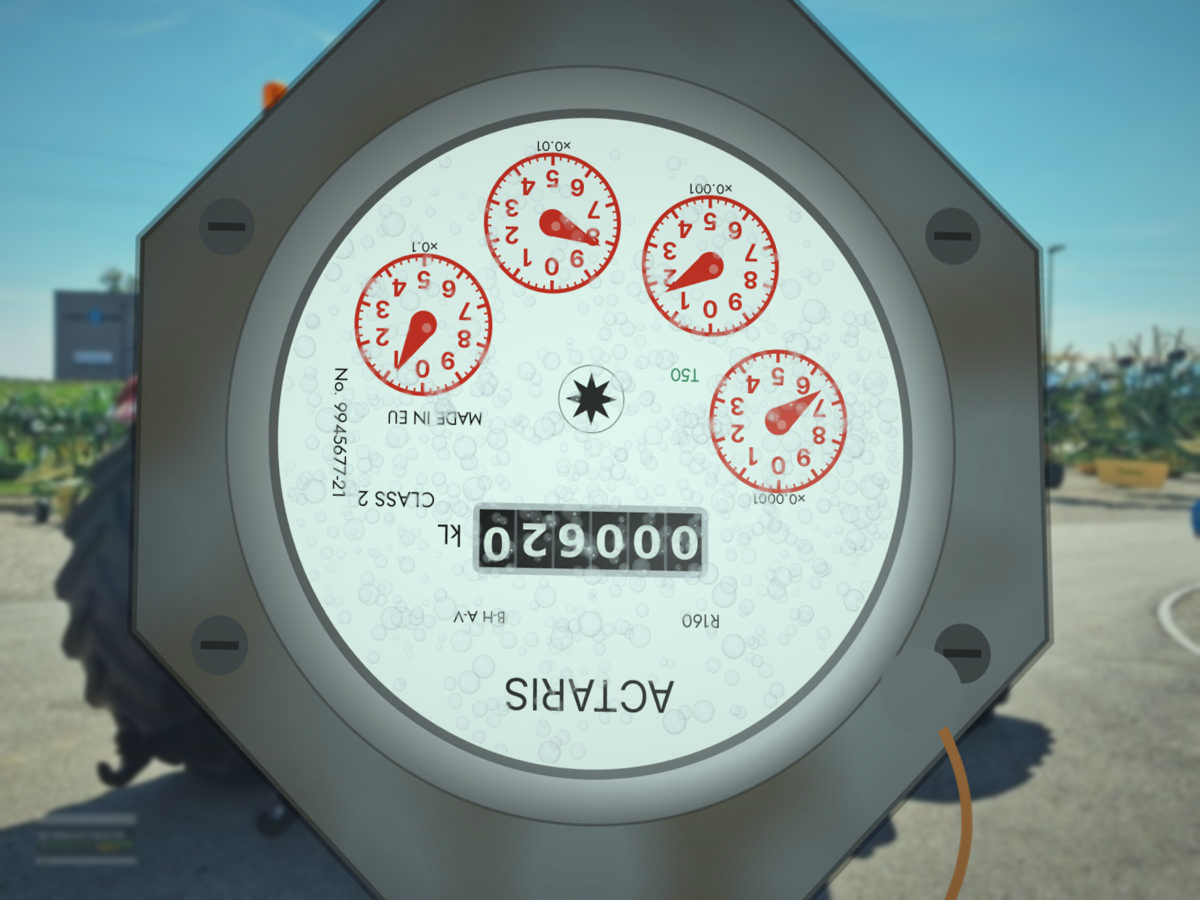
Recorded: {"value": 620.0816, "unit": "kL"}
